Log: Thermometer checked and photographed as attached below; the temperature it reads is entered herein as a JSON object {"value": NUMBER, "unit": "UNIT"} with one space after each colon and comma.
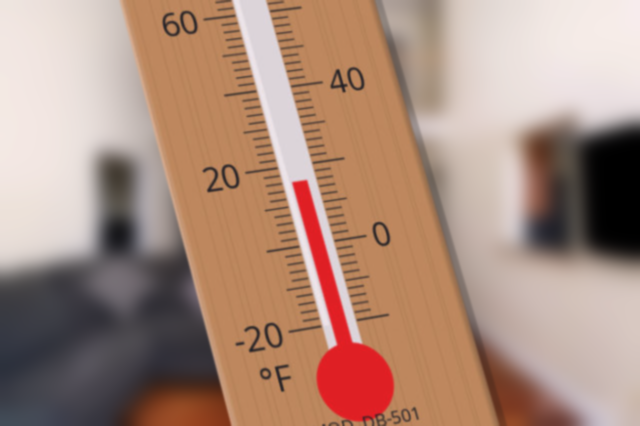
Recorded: {"value": 16, "unit": "°F"}
